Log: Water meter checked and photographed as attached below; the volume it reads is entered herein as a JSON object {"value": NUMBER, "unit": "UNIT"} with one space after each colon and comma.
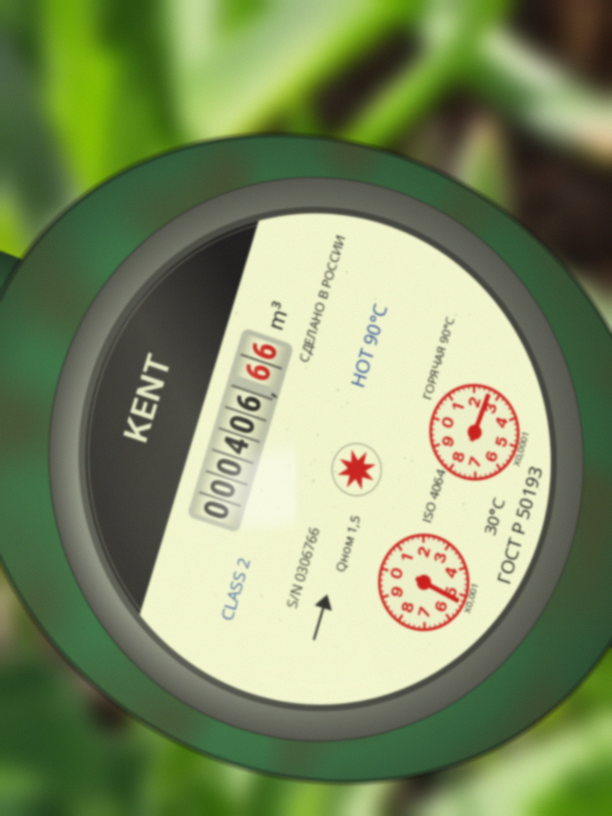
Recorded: {"value": 406.6652, "unit": "m³"}
